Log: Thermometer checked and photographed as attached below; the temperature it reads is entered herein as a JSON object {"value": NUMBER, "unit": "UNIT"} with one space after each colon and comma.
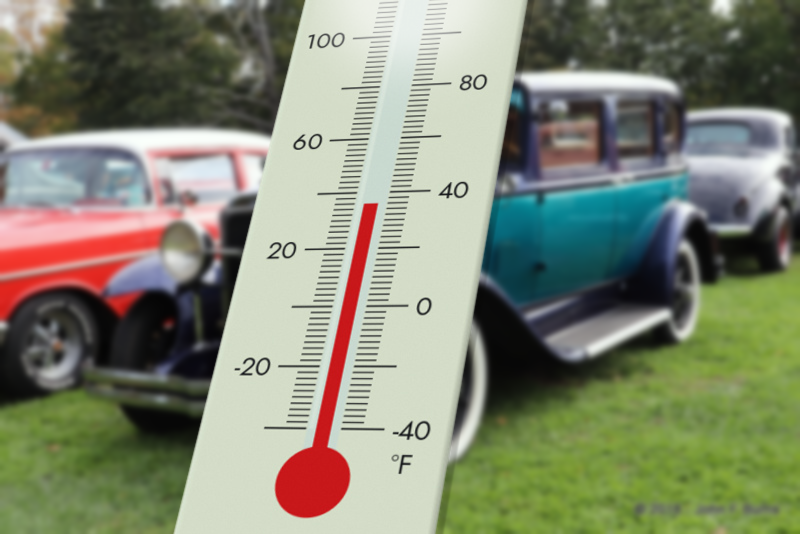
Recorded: {"value": 36, "unit": "°F"}
